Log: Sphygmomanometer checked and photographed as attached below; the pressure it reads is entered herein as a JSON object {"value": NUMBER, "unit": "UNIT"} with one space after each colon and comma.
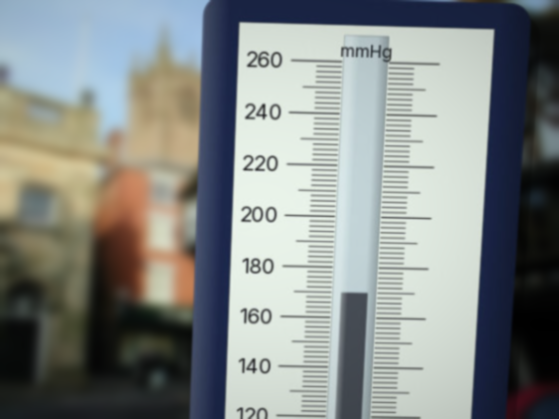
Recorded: {"value": 170, "unit": "mmHg"}
